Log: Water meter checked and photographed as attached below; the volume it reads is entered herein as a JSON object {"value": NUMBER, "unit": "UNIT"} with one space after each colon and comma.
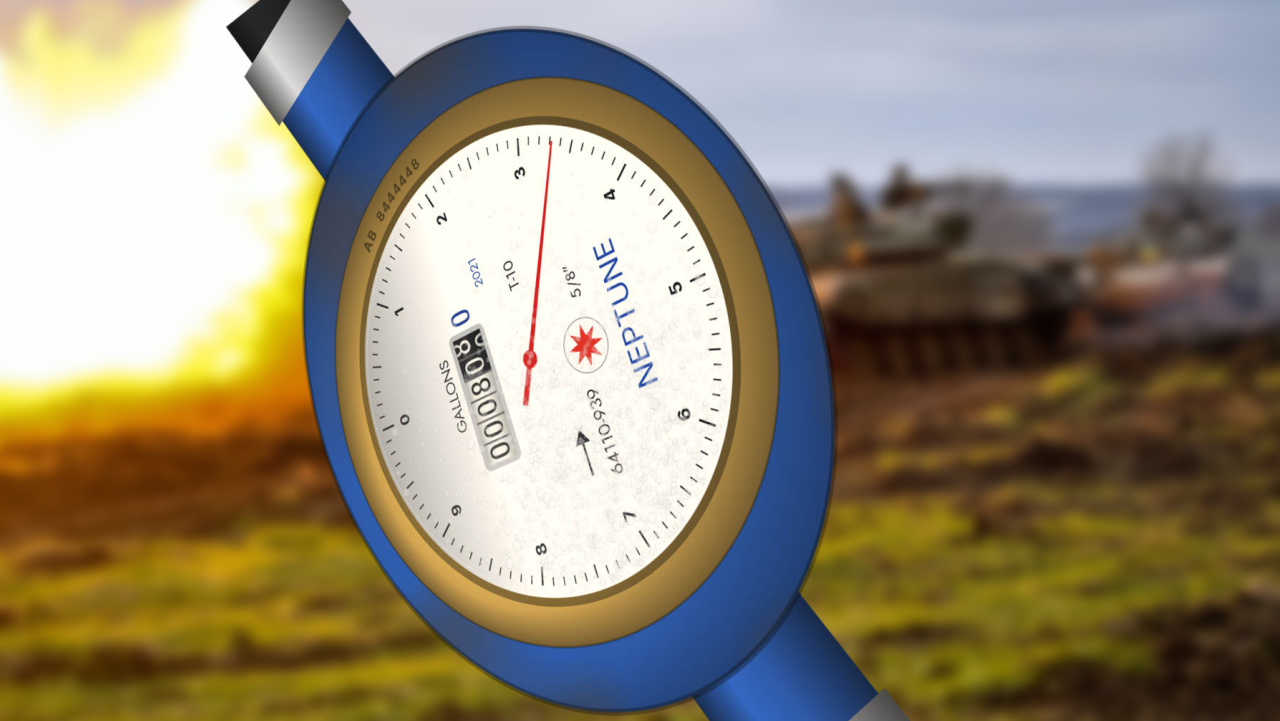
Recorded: {"value": 8083.3, "unit": "gal"}
